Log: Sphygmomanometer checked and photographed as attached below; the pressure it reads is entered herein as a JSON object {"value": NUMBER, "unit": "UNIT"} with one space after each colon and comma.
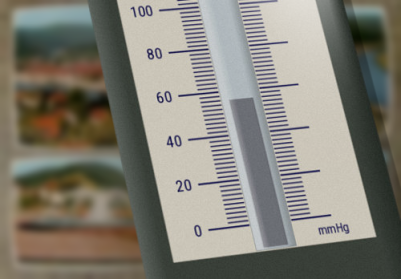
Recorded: {"value": 56, "unit": "mmHg"}
